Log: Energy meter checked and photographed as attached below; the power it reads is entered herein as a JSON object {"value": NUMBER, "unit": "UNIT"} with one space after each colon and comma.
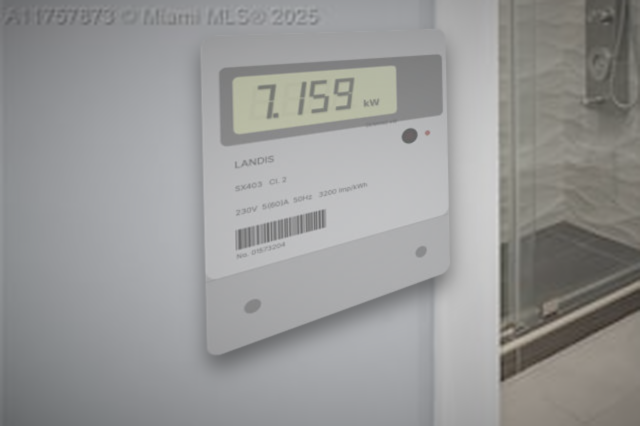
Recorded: {"value": 7.159, "unit": "kW"}
